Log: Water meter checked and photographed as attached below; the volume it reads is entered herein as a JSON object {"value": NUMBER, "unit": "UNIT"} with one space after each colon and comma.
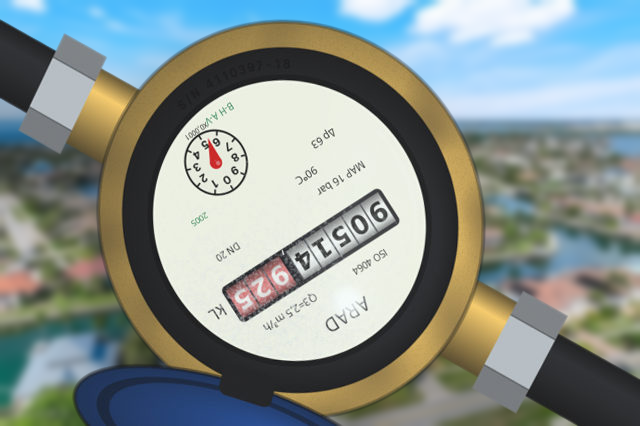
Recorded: {"value": 90514.9255, "unit": "kL"}
